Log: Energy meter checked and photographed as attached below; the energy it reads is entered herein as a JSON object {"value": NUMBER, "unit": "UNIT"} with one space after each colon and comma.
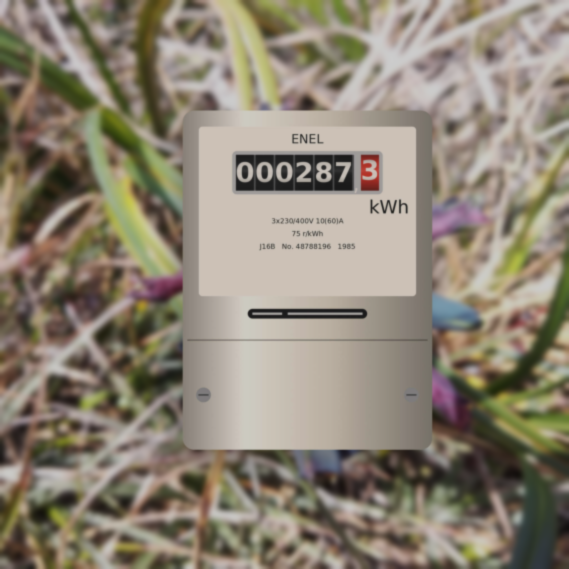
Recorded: {"value": 287.3, "unit": "kWh"}
